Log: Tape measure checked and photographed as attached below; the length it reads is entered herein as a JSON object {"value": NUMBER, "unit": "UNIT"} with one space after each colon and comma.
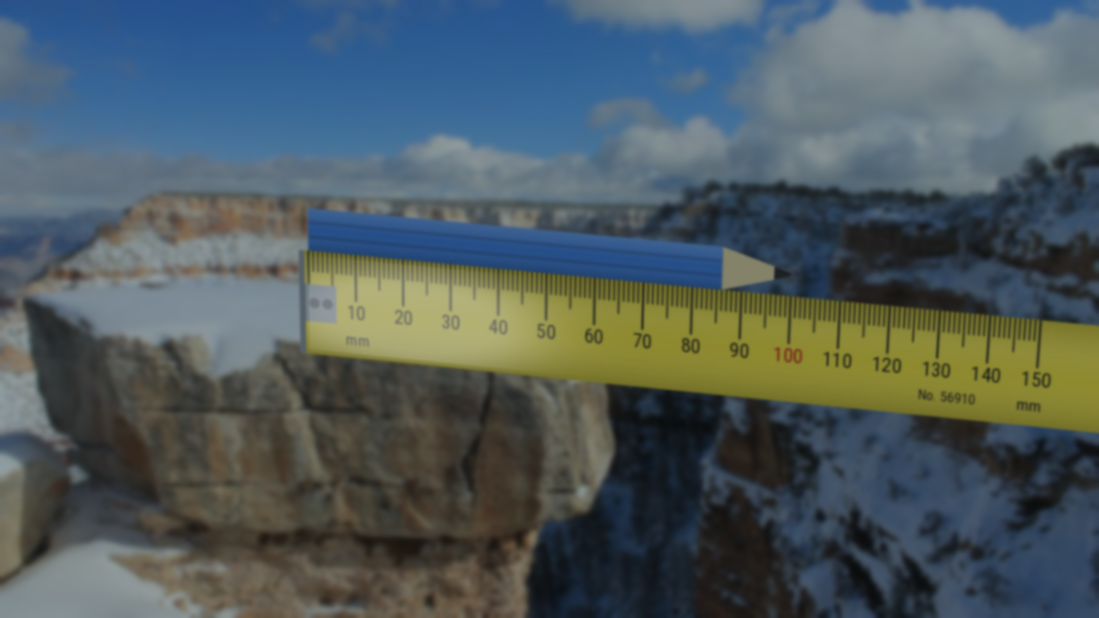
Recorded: {"value": 100, "unit": "mm"}
